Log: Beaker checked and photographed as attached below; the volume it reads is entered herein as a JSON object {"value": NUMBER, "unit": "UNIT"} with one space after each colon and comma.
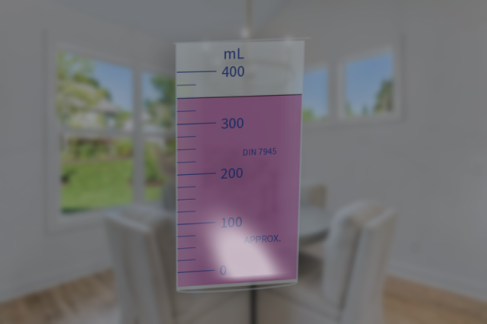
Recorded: {"value": 350, "unit": "mL"}
